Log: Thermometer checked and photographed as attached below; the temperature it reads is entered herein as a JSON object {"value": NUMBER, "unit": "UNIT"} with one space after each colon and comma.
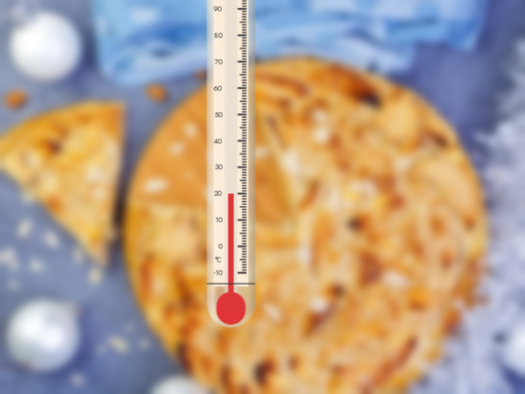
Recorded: {"value": 20, "unit": "°C"}
